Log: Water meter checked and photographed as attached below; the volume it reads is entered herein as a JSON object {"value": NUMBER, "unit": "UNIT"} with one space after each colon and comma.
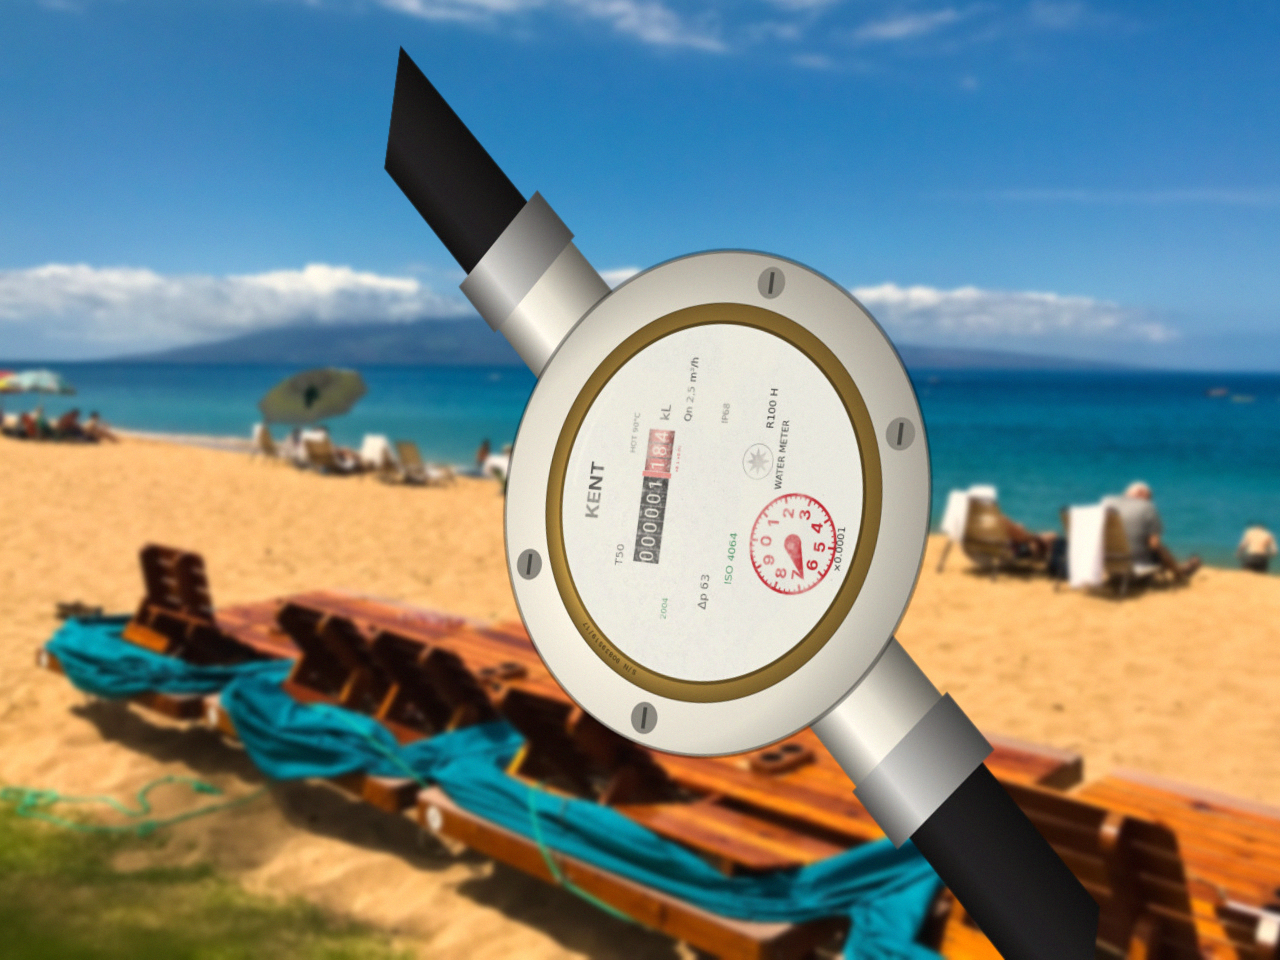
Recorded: {"value": 1.1846, "unit": "kL"}
